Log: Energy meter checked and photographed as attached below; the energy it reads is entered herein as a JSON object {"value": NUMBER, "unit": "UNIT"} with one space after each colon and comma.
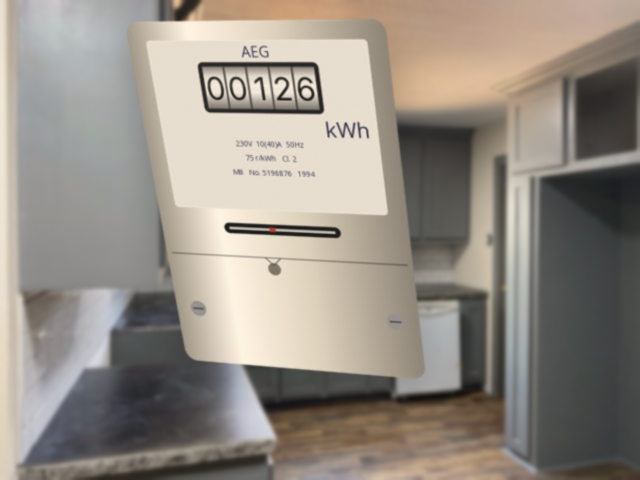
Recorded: {"value": 126, "unit": "kWh"}
